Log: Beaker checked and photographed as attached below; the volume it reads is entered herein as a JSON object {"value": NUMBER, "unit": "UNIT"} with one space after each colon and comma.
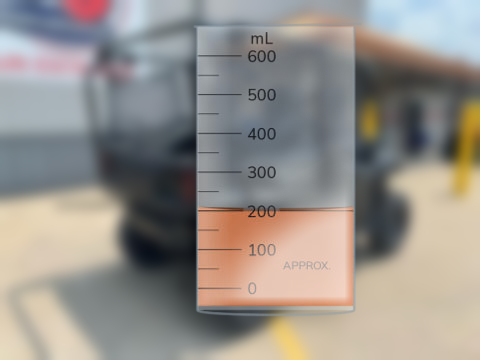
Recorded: {"value": 200, "unit": "mL"}
